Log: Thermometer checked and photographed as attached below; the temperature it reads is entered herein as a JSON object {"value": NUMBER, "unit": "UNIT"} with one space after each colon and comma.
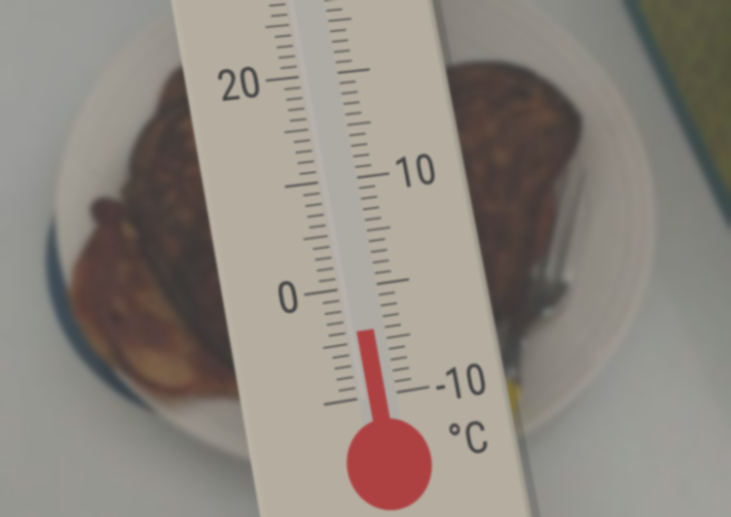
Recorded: {"value": -4, "unit": "°C"}
